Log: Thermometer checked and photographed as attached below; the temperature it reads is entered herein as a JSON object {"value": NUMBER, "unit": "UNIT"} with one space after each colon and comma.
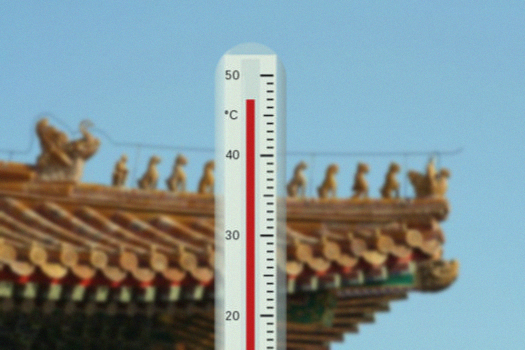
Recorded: {"value": 47, "unit": "°C"}
